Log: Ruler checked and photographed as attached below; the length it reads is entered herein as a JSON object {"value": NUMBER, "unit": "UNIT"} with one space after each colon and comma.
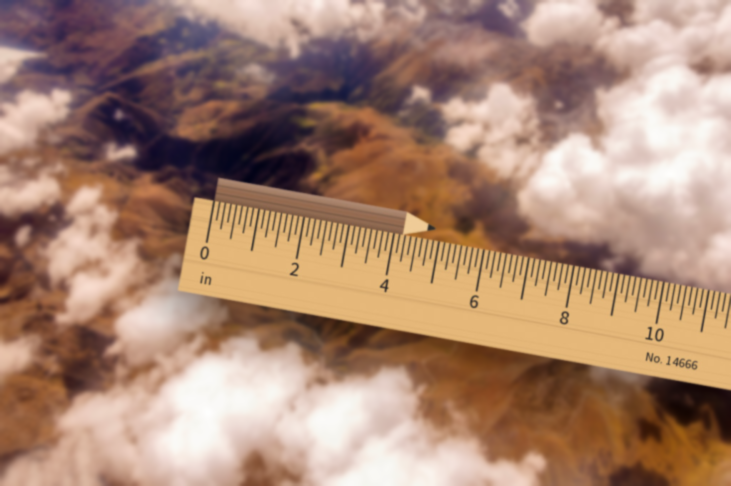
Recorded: {"value": 4.875, "unit": "in"}
